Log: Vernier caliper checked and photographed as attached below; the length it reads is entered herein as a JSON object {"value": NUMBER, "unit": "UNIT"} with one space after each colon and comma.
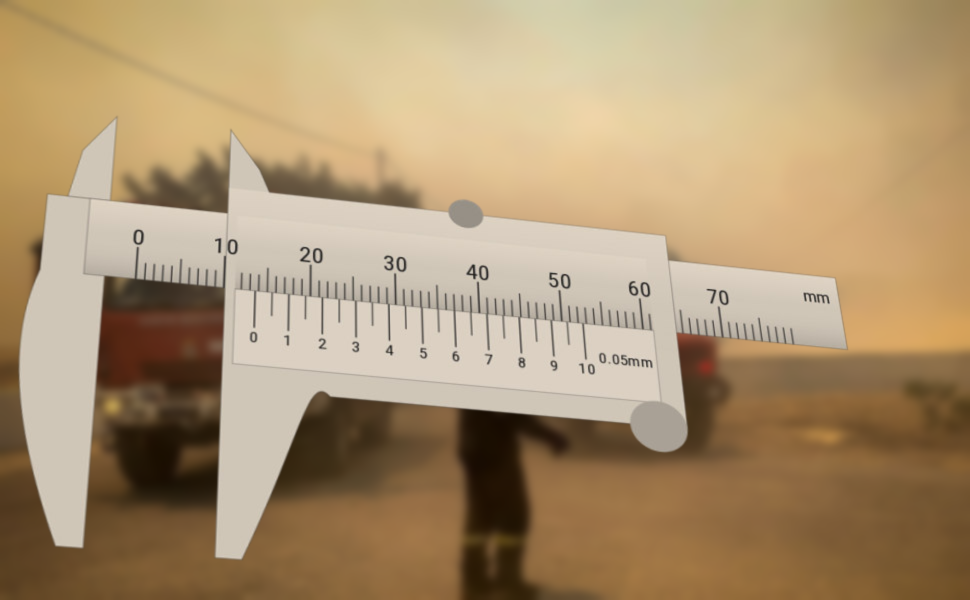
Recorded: {"value": 13.6, "unit": "mm"}
